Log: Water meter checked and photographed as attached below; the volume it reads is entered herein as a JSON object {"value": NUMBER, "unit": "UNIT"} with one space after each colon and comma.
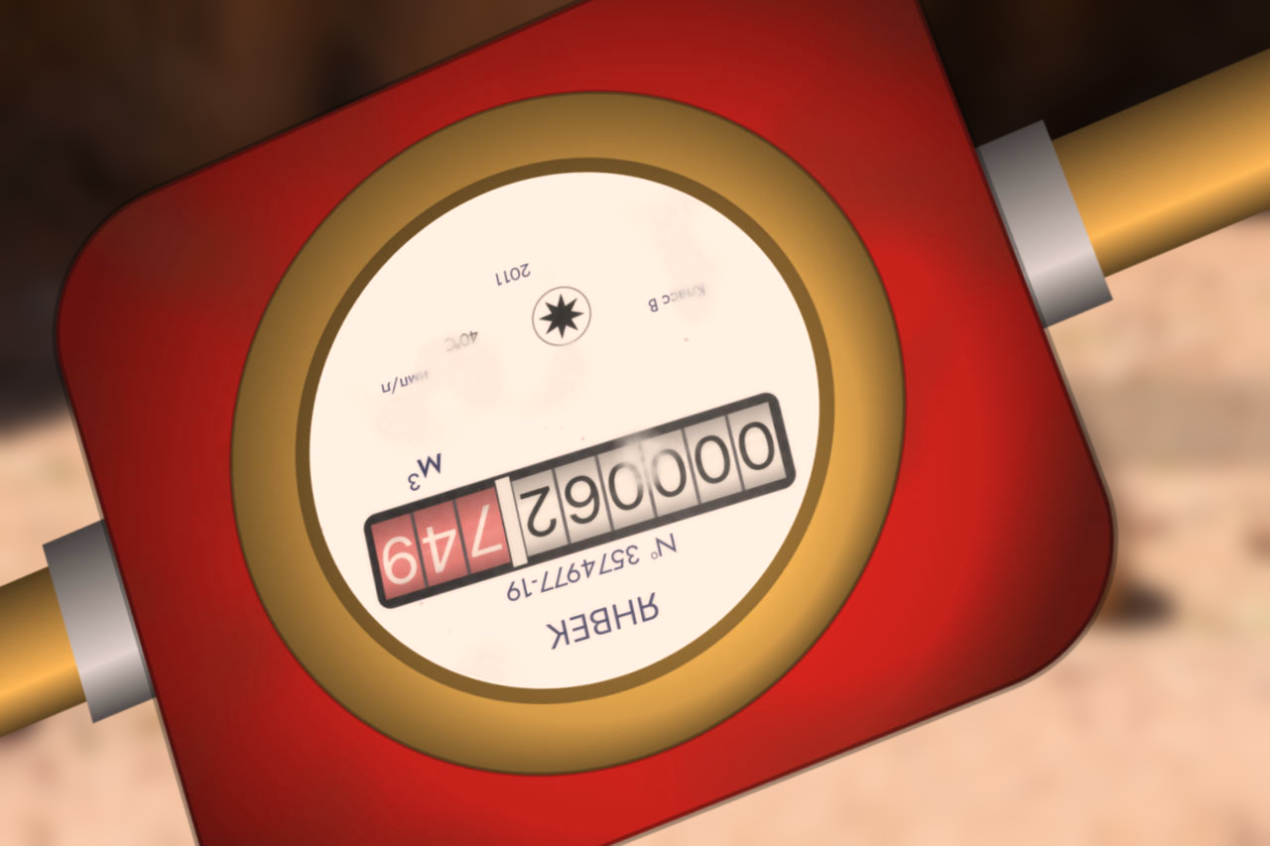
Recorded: {"value": 62.749, "unit": "m³"}
